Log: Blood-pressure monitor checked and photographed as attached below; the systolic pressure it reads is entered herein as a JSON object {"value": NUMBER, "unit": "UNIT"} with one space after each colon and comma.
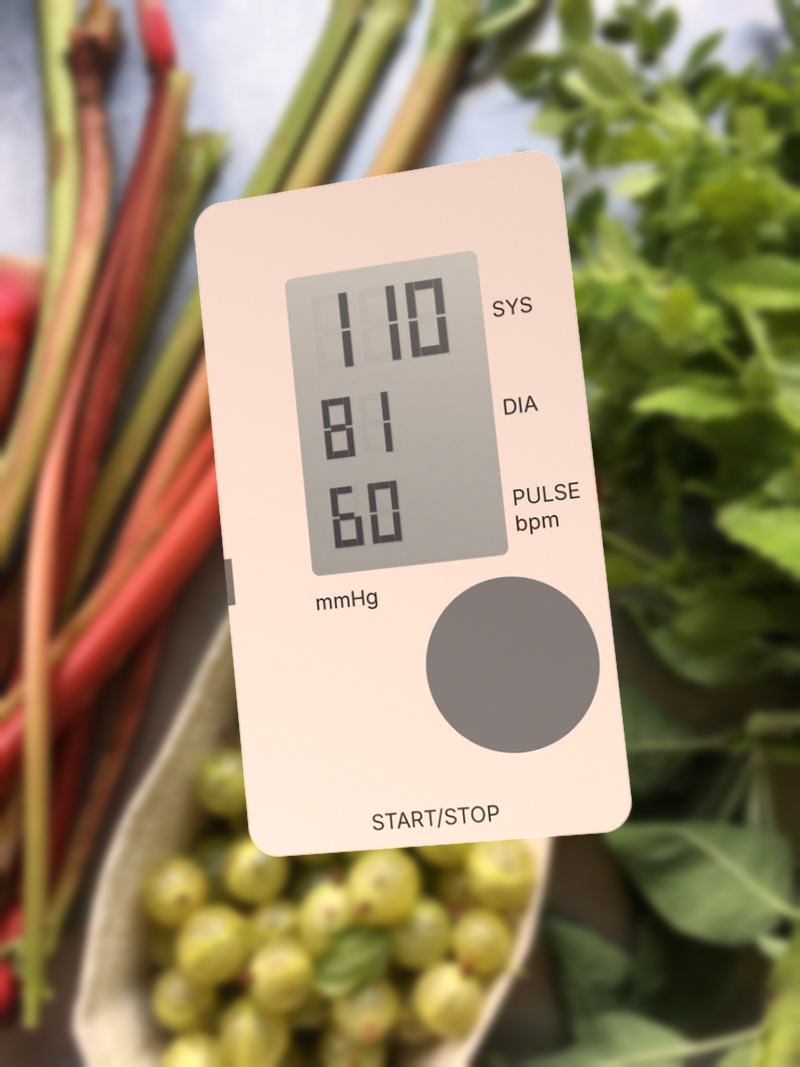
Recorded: {"value": 110, "unit": "mmHg"}
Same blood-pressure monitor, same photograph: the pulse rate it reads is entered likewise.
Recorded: {"value": 60, "unit": "bpm"}
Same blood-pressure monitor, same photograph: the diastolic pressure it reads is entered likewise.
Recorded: {"value": 81, "unit": "mmHg"}
